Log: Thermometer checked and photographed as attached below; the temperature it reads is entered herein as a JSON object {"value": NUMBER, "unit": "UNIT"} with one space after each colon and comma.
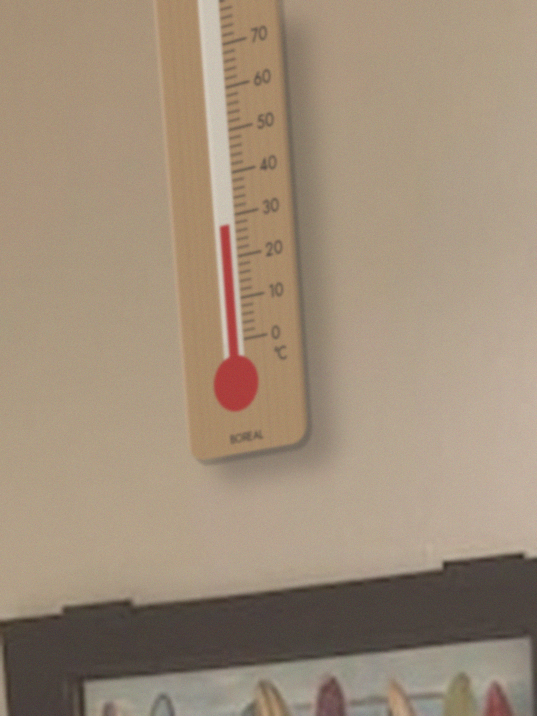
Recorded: {"value": 28, "unit": "°C"}
